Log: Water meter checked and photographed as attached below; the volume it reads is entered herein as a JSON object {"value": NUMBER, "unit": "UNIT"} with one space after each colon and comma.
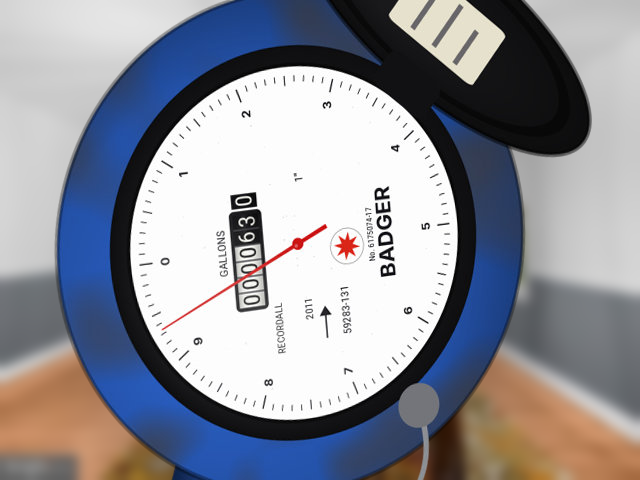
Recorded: {"value": 629.3, "unit": "gal"}
